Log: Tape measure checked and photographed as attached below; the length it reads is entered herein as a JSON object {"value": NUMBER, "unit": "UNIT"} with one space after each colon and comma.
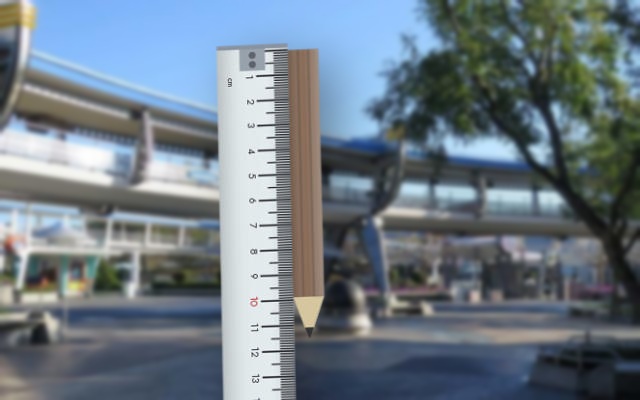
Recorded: {"value": 11.5, "unit": "cm"}
